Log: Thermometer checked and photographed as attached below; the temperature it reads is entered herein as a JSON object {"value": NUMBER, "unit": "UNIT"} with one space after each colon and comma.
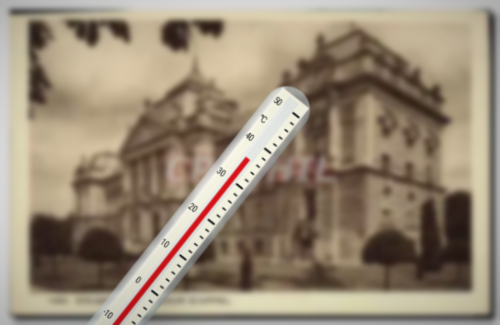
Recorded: {"value": 36, "unit": "°C"}
